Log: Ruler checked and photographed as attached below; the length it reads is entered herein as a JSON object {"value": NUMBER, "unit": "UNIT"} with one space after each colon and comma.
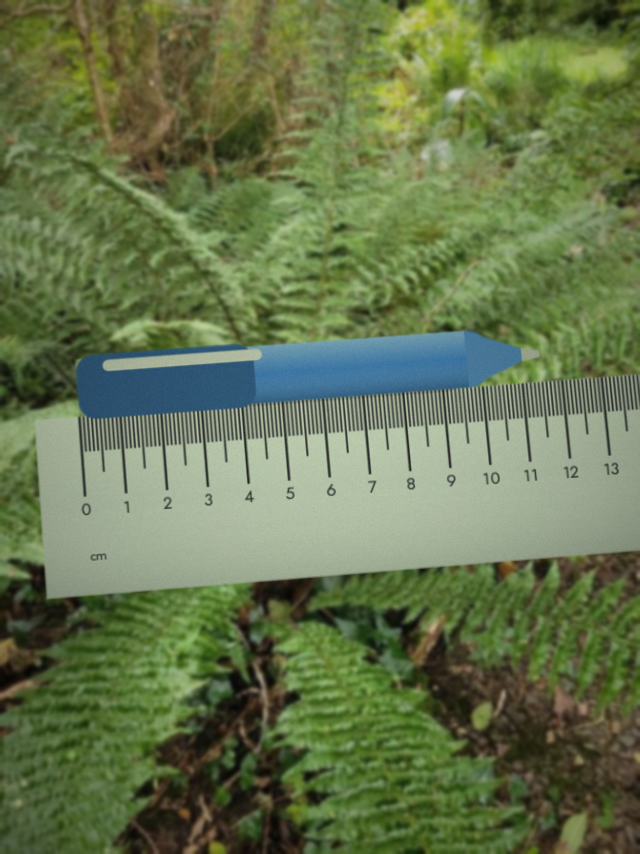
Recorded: {"value": 11.5, "unit": "cm"}
